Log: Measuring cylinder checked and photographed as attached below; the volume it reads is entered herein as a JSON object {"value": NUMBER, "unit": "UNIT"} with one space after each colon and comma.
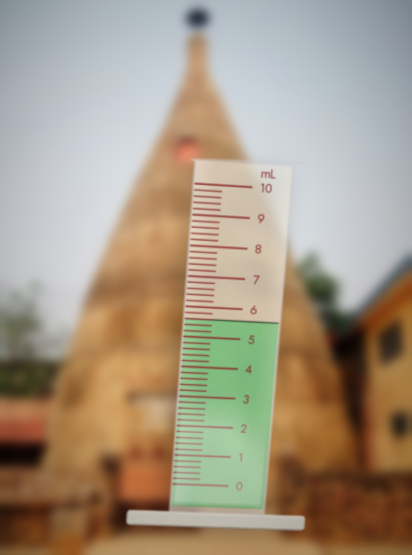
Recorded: {"value": 5.6, "unit": "mL"}
